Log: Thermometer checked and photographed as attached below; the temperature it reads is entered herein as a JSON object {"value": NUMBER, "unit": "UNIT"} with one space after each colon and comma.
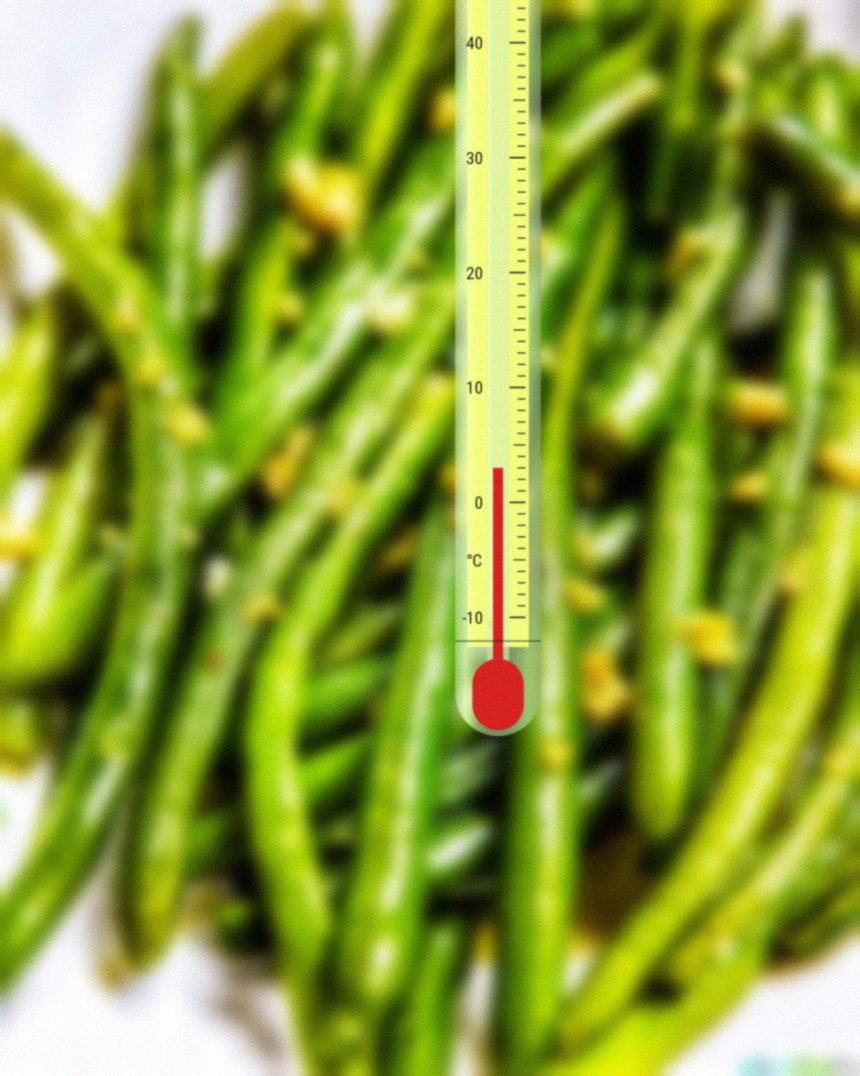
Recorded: {"value": 3, "unit": "°C"}
